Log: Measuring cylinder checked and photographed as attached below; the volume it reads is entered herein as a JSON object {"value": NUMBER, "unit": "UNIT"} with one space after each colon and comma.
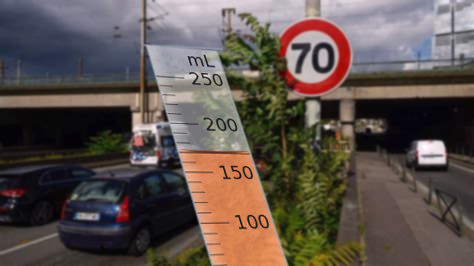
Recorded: {"value": 170, "unit": "mL"}
